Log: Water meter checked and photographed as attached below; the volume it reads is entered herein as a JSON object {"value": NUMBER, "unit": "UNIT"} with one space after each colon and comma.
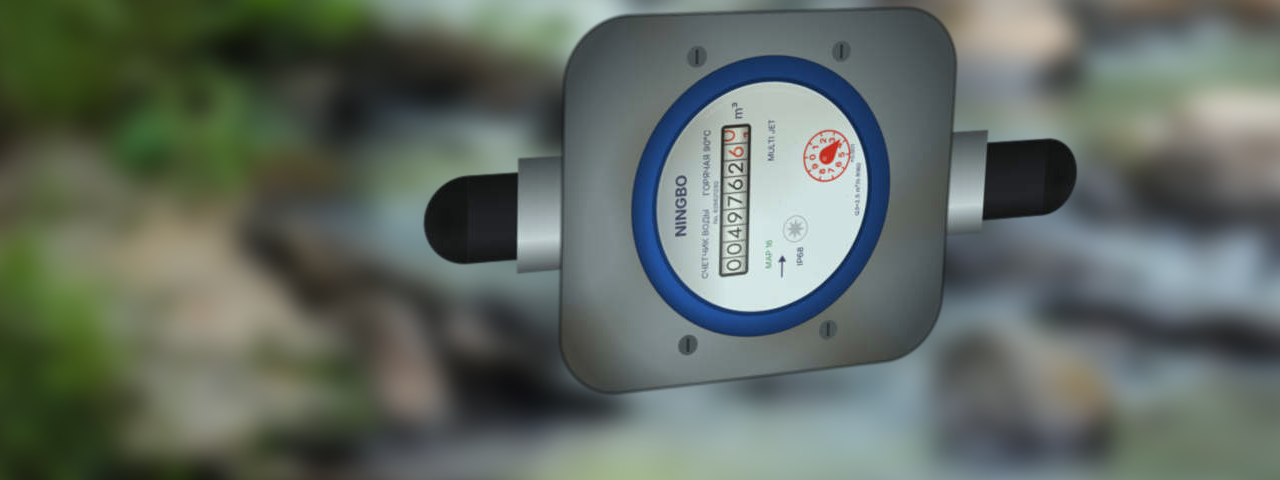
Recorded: {"value": 49762.603, "unit": "m³"}
